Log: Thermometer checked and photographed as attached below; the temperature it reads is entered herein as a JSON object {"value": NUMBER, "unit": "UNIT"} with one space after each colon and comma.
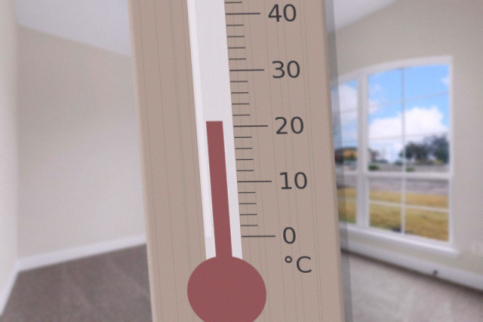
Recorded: {"value": 21, "unit": "°C"}
